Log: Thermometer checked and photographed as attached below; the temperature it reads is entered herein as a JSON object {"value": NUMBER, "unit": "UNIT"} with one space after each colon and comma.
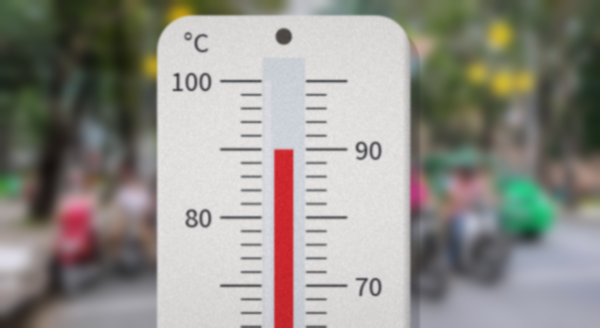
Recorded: {"value": 90, "unit": "°C"}
